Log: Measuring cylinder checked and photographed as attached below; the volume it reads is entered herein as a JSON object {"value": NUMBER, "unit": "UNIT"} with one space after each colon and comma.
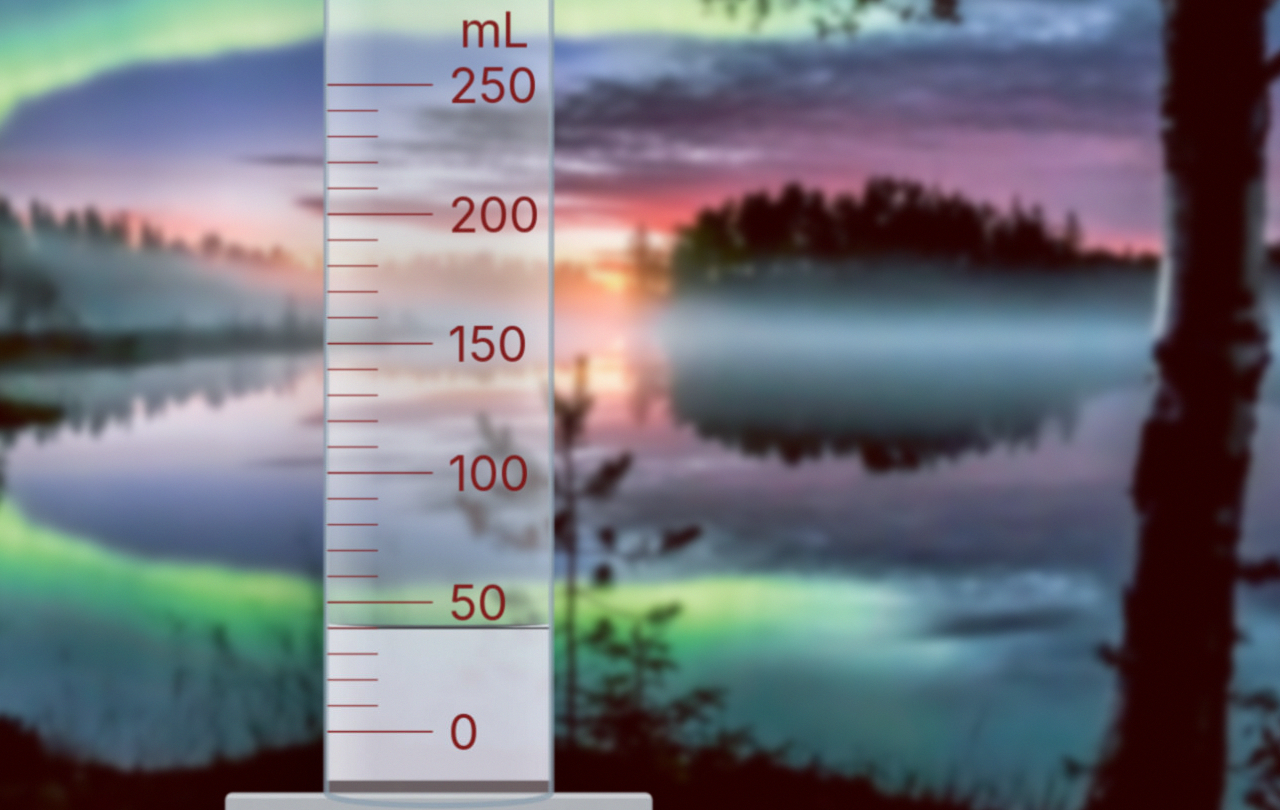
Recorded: {"value": 40, "unit": "mL"}
